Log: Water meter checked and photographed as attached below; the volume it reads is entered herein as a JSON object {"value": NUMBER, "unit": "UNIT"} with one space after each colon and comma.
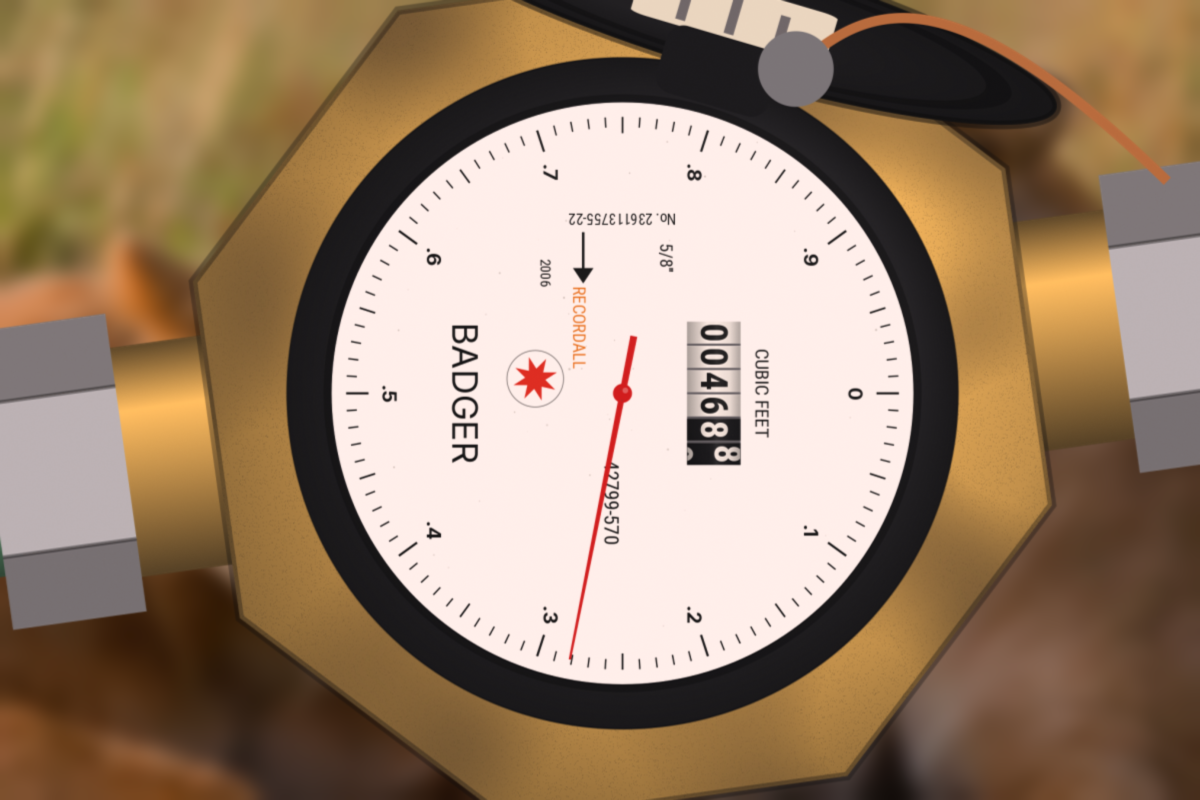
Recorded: {"value": 4688.28, "unit": "ft³"}
